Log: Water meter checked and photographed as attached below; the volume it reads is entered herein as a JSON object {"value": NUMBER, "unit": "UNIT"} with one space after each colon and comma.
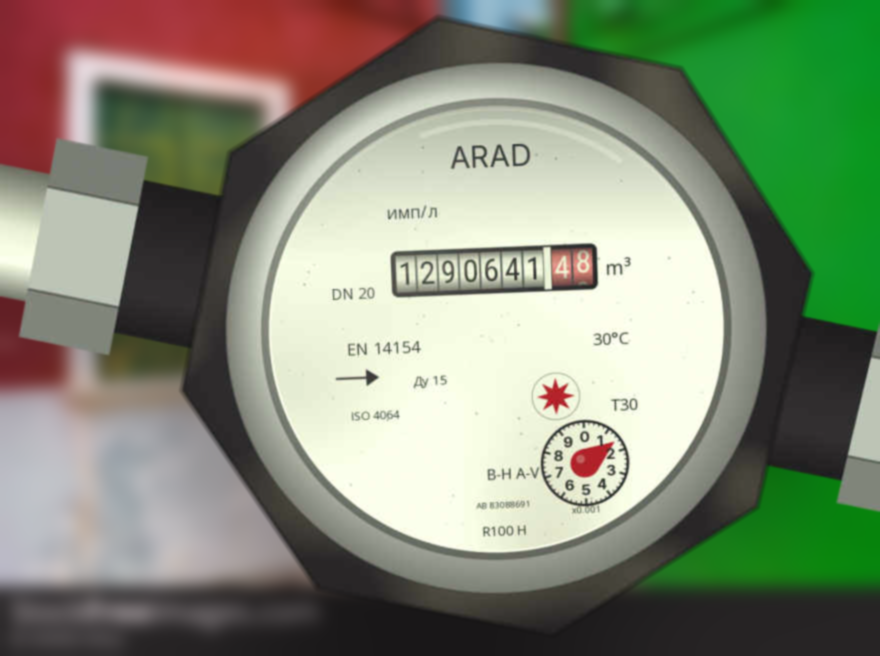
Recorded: {"value": 1290641.481, "unit": "m³"}
